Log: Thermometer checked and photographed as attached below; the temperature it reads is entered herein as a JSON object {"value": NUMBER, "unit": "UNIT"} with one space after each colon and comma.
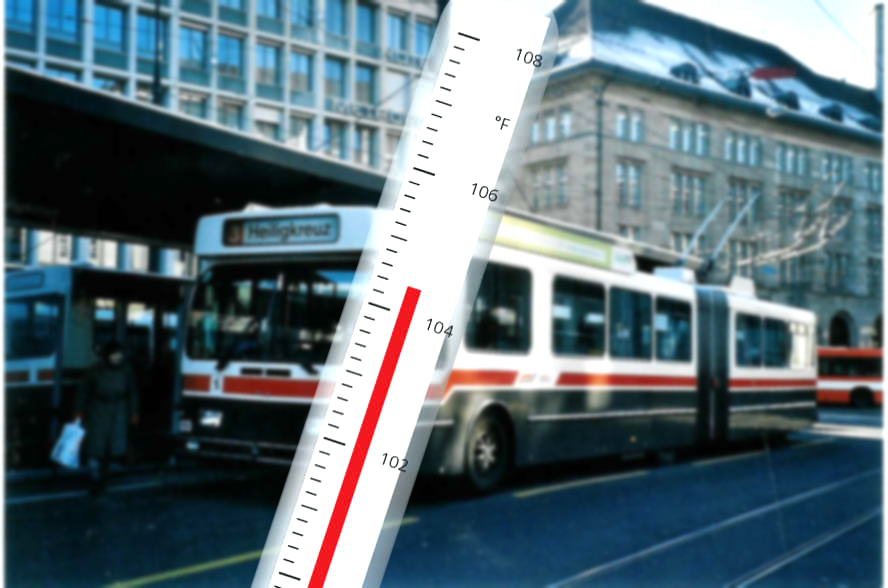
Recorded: {"value": 104.4, "unit": "°F"}
